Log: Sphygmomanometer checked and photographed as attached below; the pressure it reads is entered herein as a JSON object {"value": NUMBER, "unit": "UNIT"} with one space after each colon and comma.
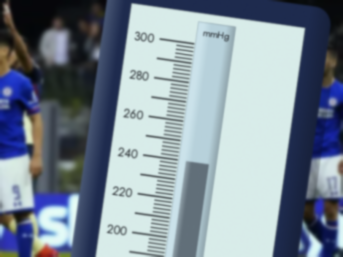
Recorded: {"value": 240, "unit": "mmHg"}
